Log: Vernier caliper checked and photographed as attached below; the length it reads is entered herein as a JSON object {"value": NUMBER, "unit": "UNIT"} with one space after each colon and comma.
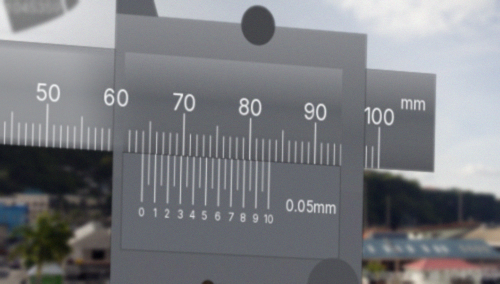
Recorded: {"value": 64.0, "unit": "mm"}
